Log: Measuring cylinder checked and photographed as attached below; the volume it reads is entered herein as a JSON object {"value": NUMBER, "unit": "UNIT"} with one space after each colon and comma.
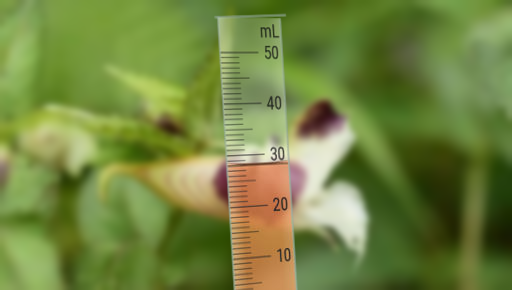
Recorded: {"value": 28, "unit": "mL"}
